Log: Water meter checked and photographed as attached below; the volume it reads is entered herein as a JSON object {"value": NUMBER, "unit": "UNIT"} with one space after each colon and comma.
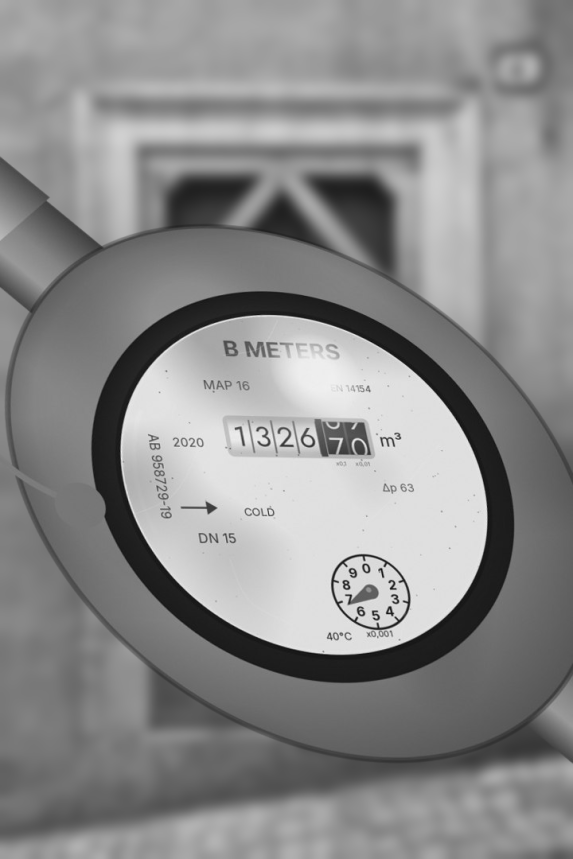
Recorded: {"value": 1326.696, "unit": "m³"}
